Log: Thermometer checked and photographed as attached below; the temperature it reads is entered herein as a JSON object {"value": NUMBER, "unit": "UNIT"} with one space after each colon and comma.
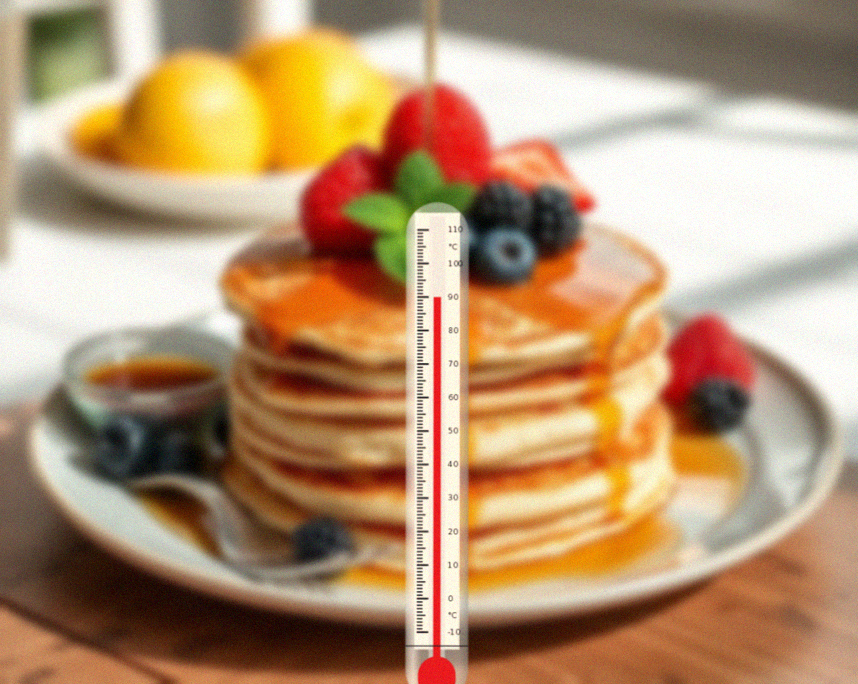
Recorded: {"value": 90, "unit": "°C"}
